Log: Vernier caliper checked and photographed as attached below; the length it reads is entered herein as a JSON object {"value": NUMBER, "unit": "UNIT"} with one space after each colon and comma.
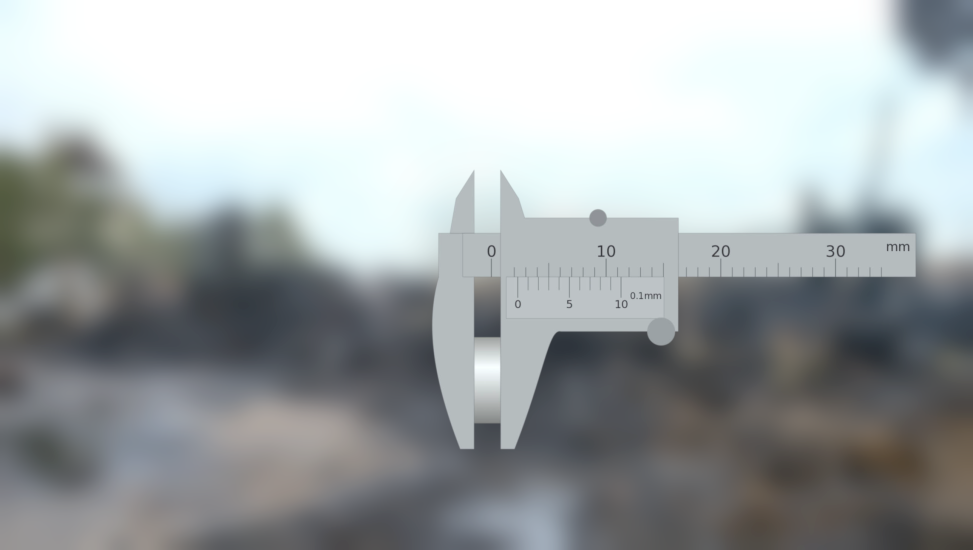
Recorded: {"value": 2.3, "unit": "mm"}
